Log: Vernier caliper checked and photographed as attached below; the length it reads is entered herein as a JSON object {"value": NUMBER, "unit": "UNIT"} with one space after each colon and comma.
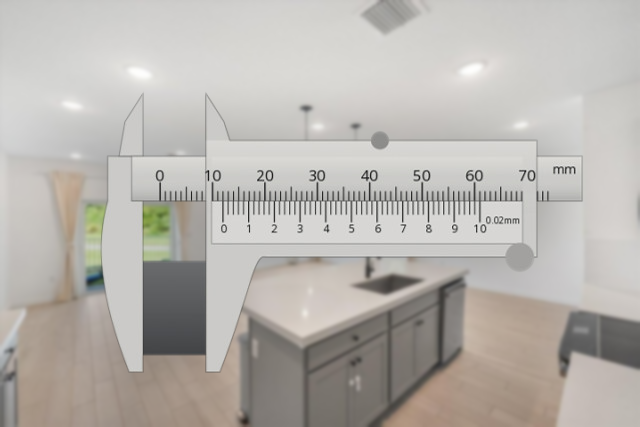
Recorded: {"value": 12.0, "unit": "mm"}
